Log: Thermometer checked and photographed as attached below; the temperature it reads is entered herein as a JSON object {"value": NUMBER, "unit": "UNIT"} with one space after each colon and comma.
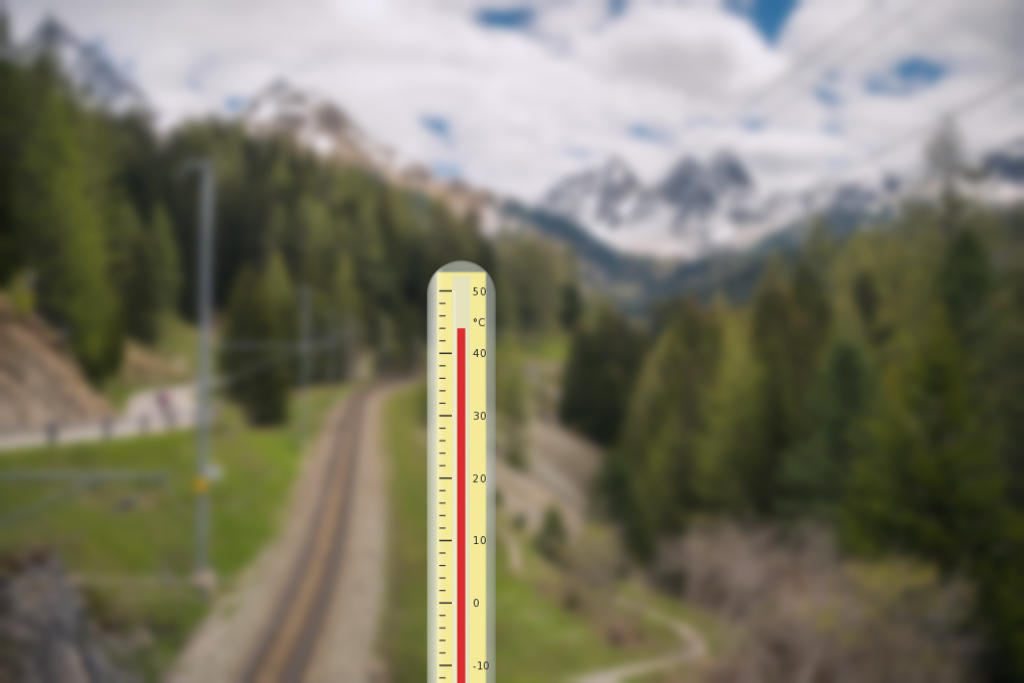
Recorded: {"value": 44, "unit": "°C"}
